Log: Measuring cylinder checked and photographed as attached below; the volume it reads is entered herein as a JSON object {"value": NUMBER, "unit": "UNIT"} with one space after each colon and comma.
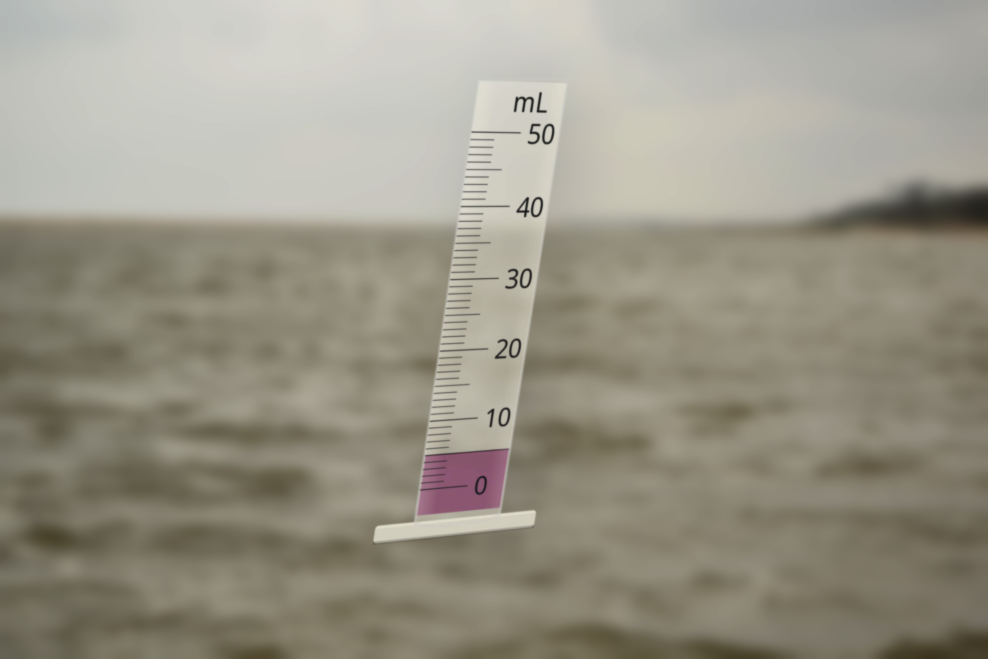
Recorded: {"value": 5, "unit": "mL"}
